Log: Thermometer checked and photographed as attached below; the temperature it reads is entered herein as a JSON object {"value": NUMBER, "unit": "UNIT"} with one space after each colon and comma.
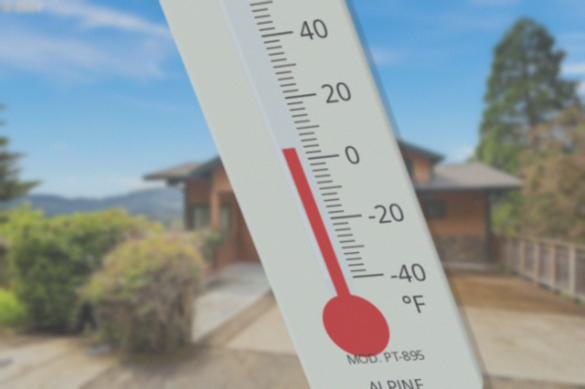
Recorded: {"value": 4, "unit": "°F"}
